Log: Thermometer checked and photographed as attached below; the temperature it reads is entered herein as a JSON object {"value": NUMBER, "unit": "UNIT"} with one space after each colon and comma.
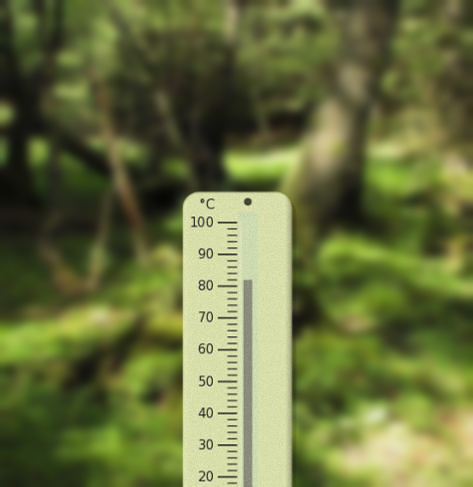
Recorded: {"value": 82, "unit": "°C"}
